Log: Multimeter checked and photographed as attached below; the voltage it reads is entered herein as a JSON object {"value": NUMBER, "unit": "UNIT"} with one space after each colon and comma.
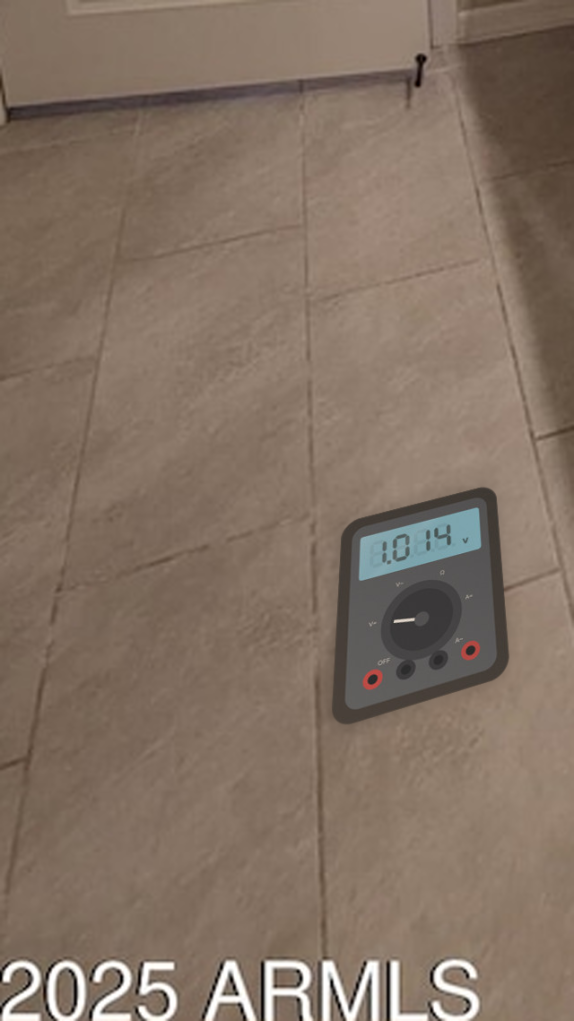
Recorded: {"value": 1.014, "unit": "V"}
